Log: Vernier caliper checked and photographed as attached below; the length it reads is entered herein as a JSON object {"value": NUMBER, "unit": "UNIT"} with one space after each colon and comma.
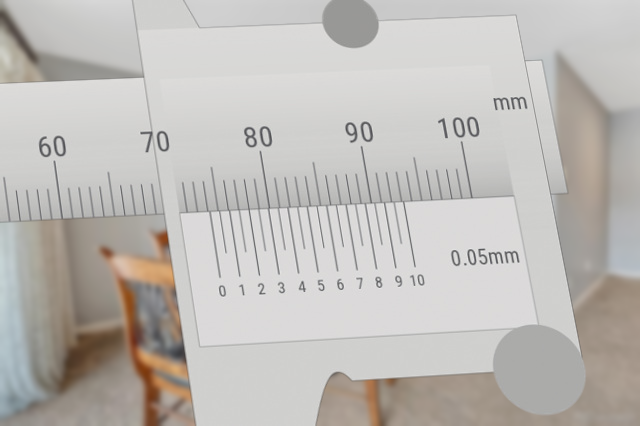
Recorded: {"value": 74.2, "unit": "mm"}
